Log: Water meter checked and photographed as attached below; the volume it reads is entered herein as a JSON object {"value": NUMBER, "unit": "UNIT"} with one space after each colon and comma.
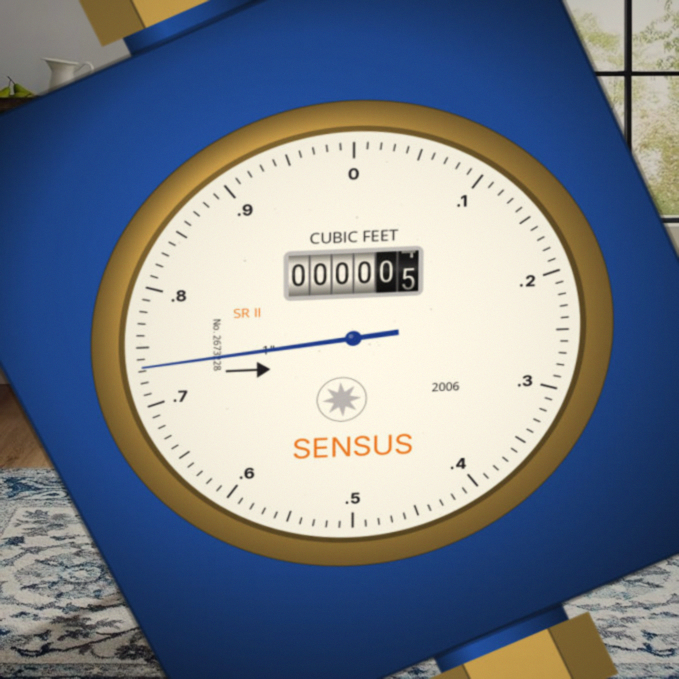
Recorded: {"value": 4.73, "unit": "ft³"}
